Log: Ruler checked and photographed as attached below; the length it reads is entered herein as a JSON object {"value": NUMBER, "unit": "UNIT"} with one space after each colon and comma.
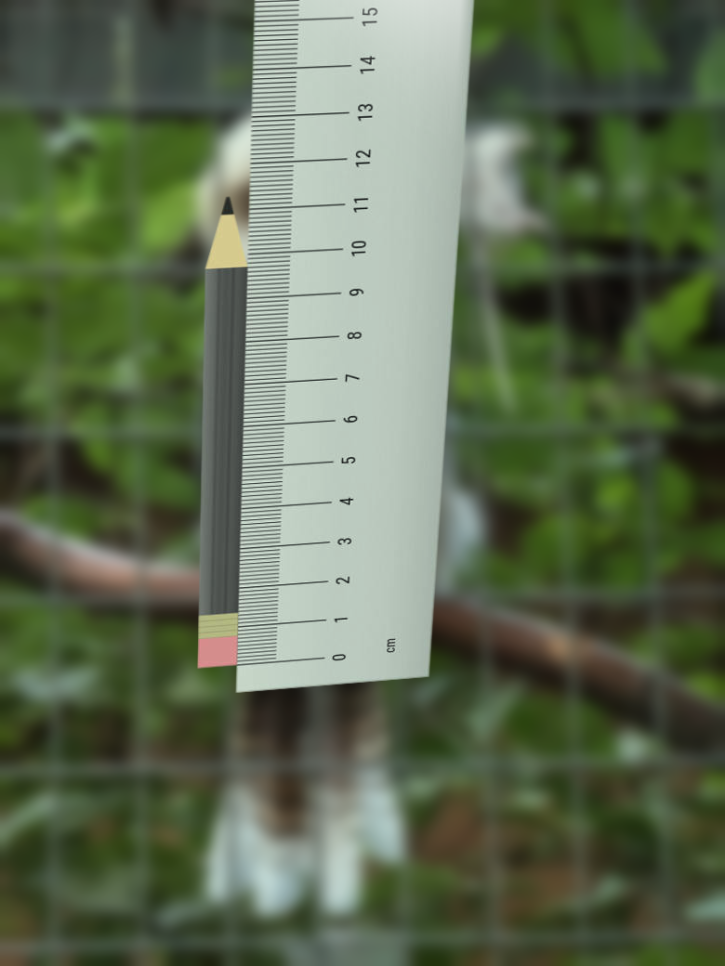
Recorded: {"value": 11.3, "unit": "cm"}
